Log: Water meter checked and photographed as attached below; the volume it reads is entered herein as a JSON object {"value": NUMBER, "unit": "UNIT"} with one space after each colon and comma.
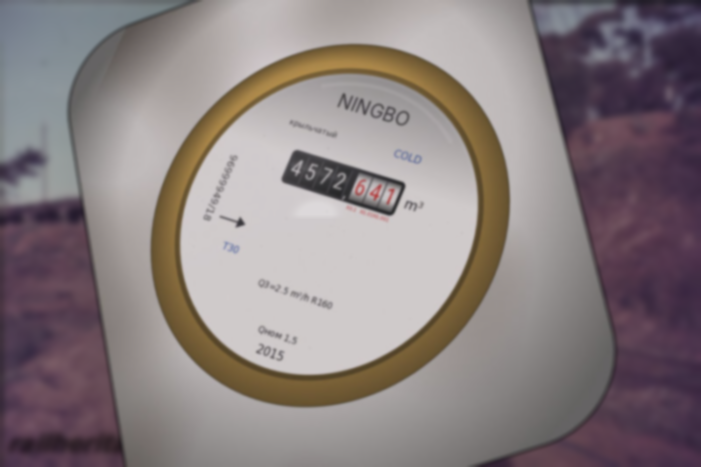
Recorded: {"value": 4572.641, "unit": "m³"}
